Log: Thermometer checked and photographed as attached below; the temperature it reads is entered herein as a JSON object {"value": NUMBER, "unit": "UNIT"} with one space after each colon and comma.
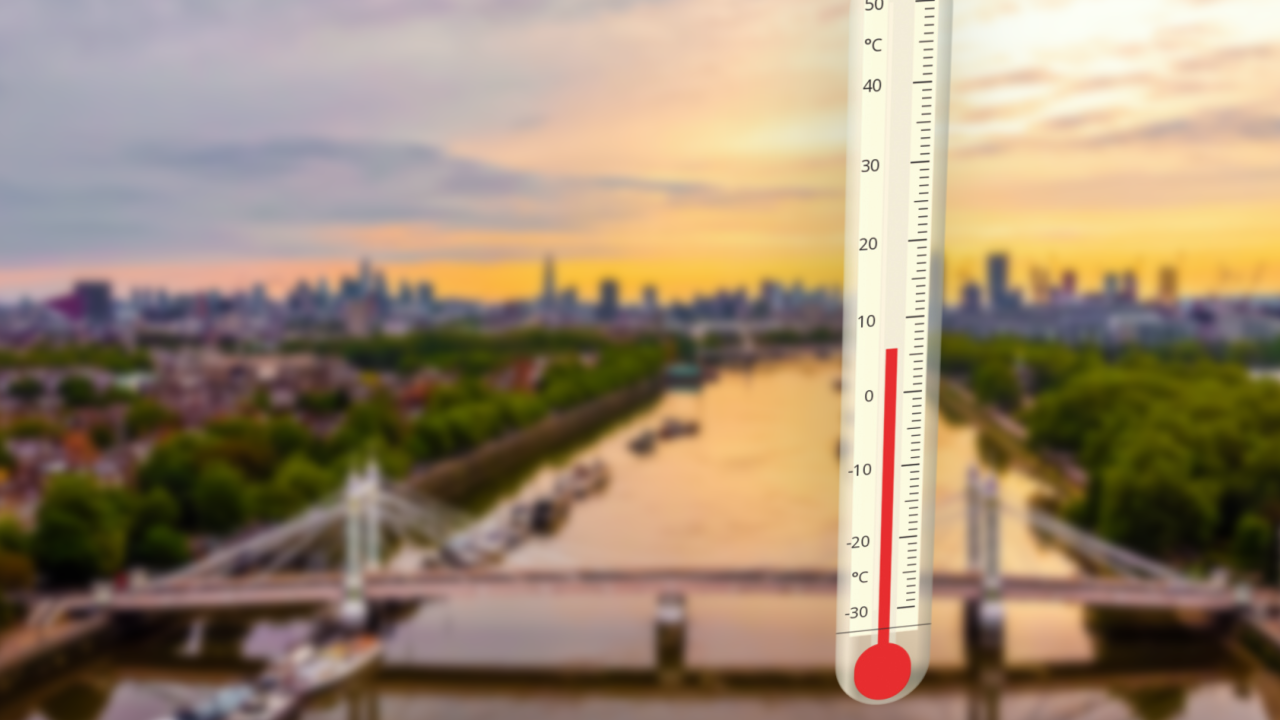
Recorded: {"value": 6, "unit": "°C"}
